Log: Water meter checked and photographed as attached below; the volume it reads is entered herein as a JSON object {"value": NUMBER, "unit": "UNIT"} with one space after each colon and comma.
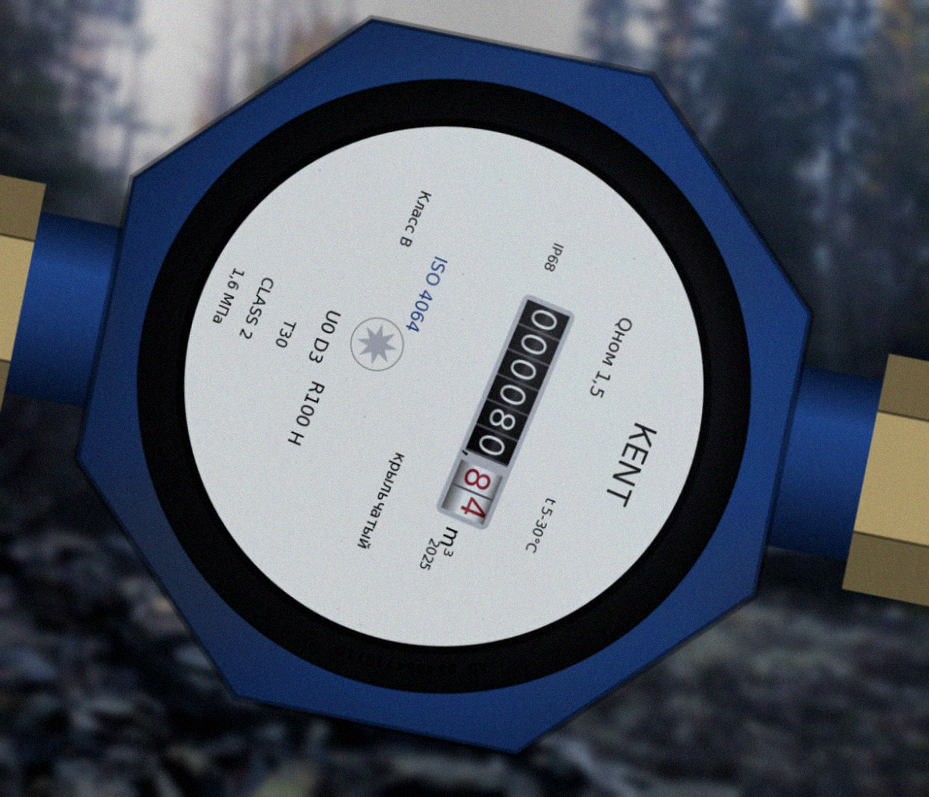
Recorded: {"value": 80.84, "unit": "m³"}
